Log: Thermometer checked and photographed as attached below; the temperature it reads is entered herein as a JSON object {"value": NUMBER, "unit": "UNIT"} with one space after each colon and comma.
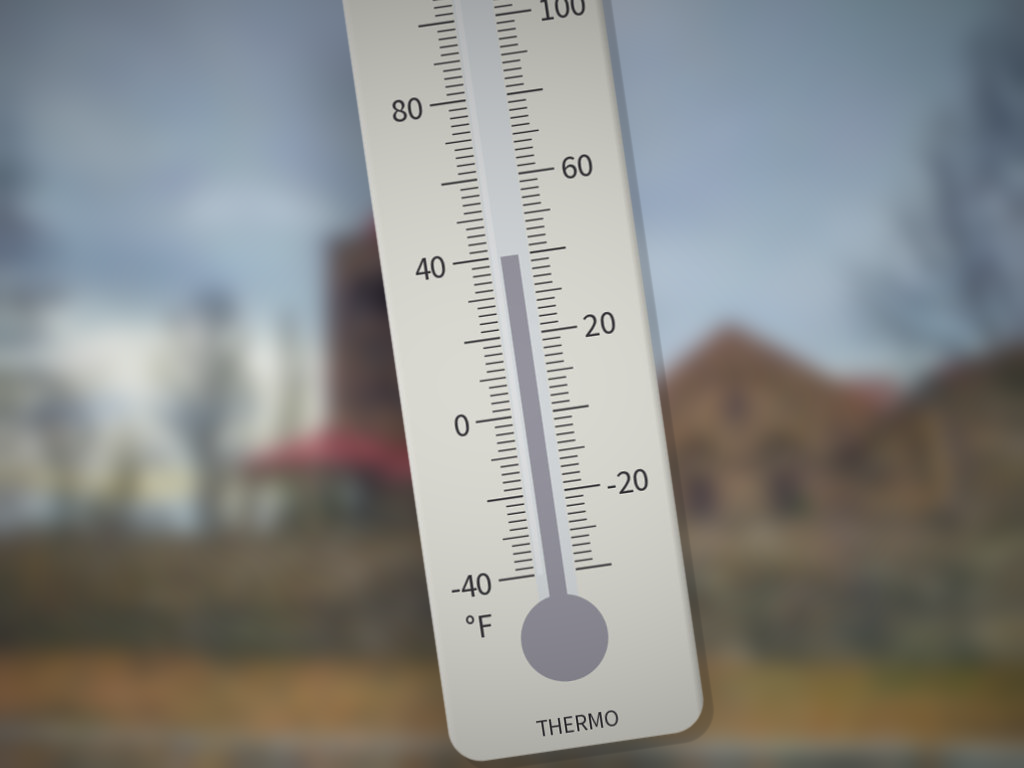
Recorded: {"value": 40, "unit": "°F"}
